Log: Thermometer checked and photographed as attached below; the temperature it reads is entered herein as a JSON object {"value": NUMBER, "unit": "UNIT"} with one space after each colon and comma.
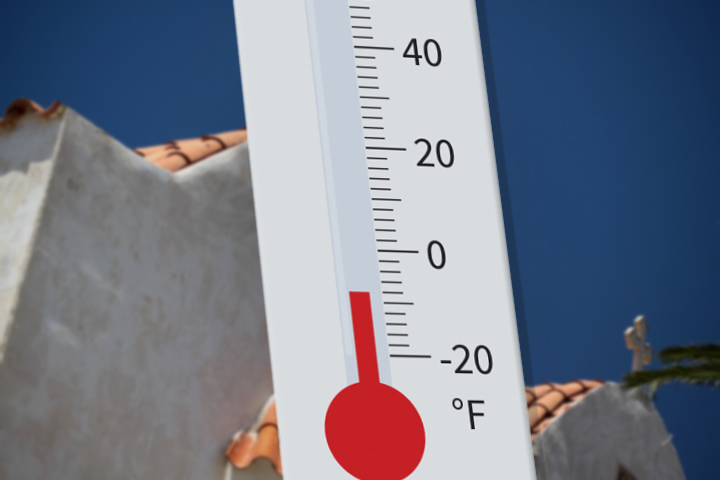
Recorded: {"value": -8, "unit": "°F"}
